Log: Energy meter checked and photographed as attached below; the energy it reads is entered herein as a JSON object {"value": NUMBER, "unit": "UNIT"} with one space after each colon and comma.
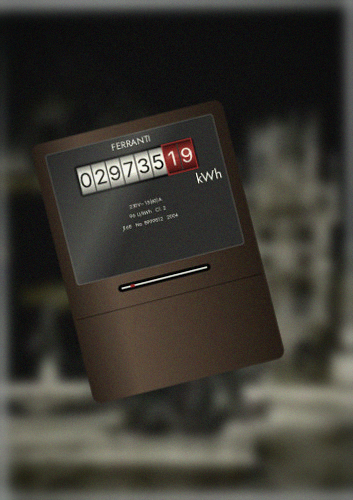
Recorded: {"value": 29735.19, "unit": "kWh"}
